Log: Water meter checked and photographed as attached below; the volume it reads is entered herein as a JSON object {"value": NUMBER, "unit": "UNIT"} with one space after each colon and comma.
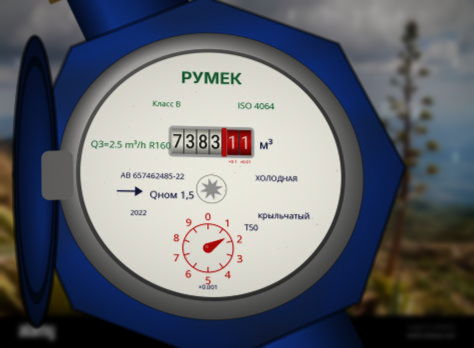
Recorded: {"value": 7383.111, "unit": "m³"}
